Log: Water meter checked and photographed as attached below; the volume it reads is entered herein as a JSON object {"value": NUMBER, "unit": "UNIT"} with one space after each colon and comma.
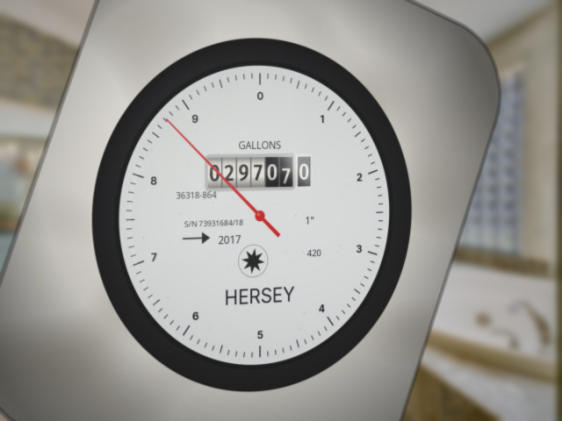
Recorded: {"value": 297068.7, "unit": "gal"}
